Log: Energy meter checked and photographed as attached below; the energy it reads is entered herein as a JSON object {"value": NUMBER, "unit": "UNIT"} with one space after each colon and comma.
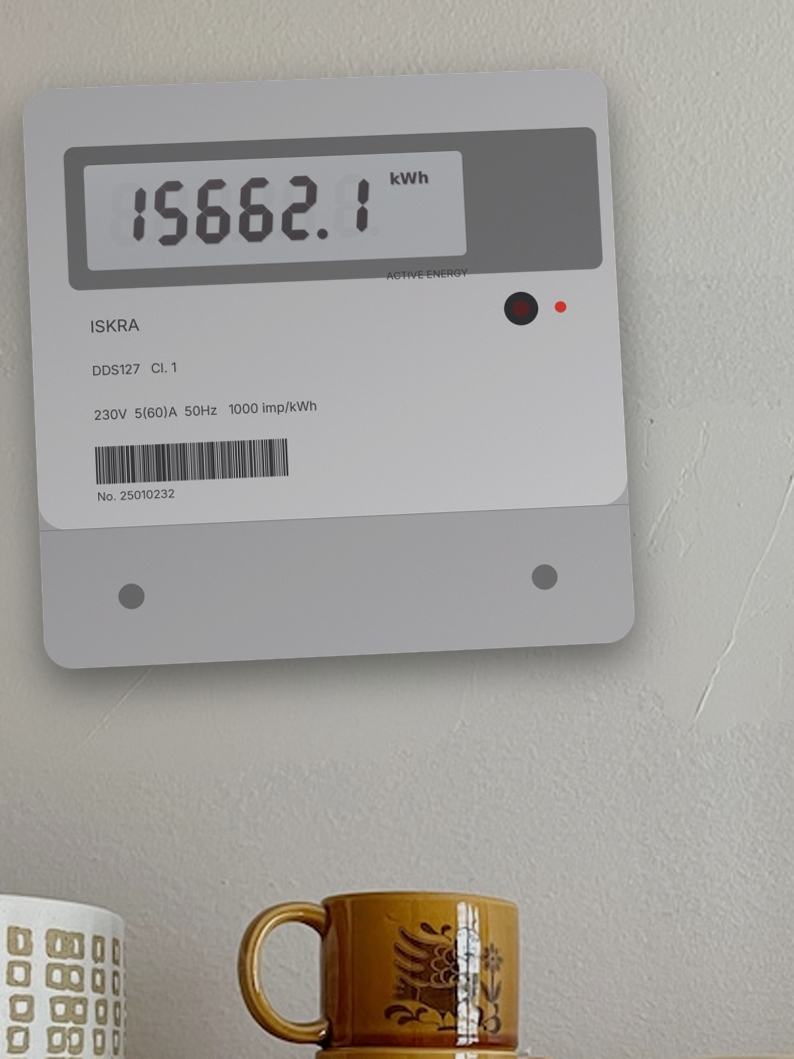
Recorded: {"value": 15662.1, "unit": "kWh"}
